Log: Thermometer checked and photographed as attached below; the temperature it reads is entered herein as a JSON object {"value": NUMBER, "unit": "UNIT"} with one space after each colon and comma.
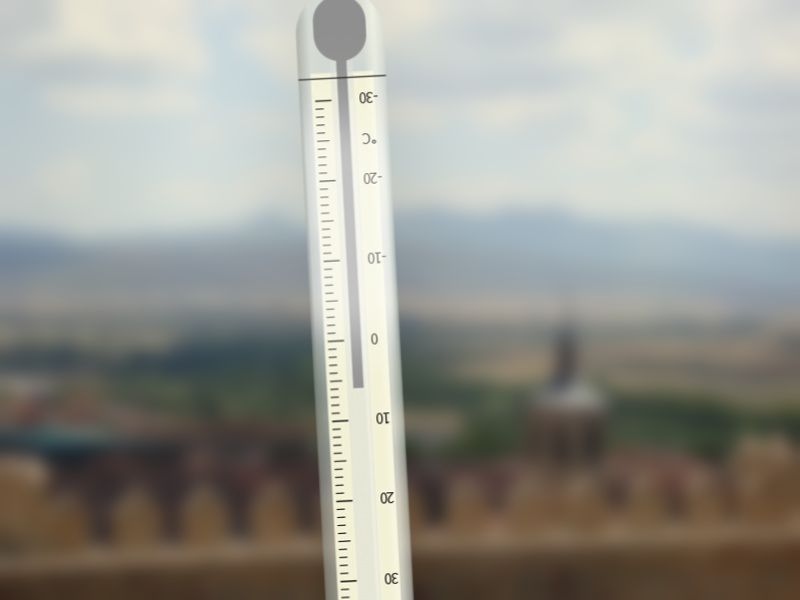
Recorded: {"value": 6, "unit": "°C"}
